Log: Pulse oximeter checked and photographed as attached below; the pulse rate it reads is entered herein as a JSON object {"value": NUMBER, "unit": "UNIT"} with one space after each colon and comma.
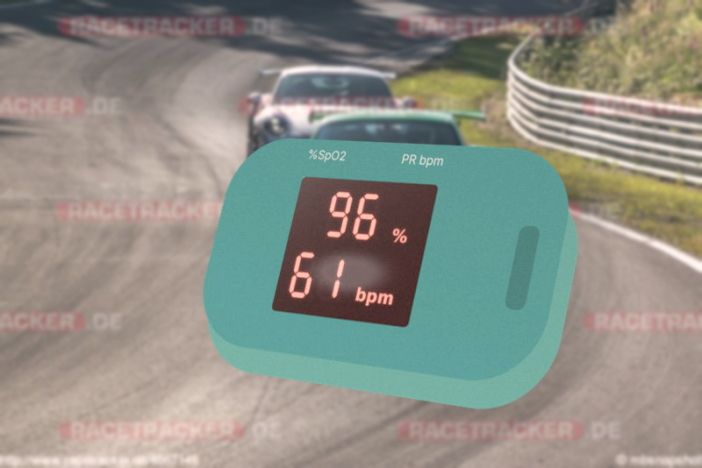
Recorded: {"value": 61, "unit": "bpm"}
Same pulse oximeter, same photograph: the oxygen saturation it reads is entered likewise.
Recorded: {"value": 96, "unit": "%"}
